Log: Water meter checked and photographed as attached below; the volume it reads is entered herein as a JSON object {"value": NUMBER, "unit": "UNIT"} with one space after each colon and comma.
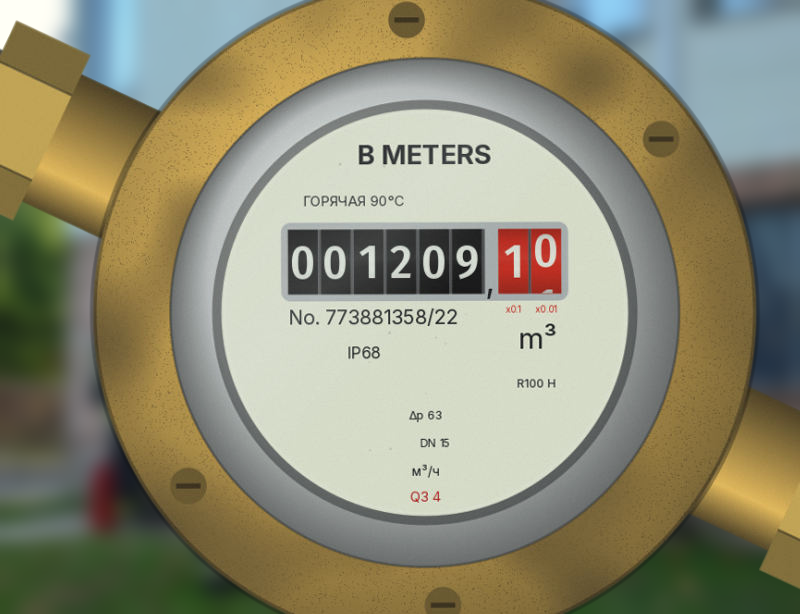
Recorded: {"value": 1209.10, "unit": "m³"}
